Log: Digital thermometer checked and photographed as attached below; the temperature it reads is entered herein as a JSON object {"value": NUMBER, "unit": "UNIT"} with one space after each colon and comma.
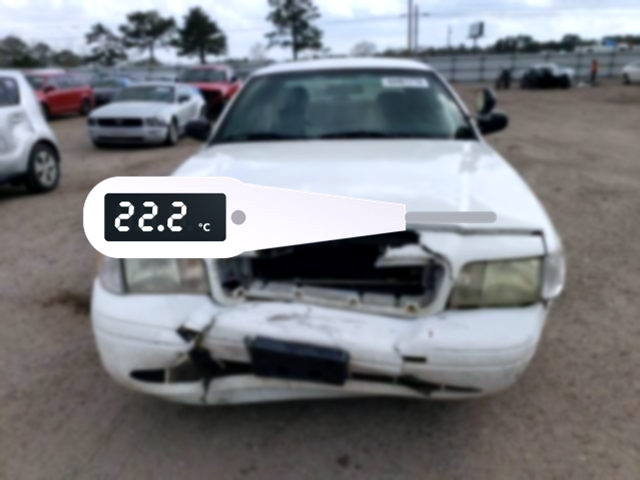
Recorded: {"value": 22.2, "unit": "°C"}
